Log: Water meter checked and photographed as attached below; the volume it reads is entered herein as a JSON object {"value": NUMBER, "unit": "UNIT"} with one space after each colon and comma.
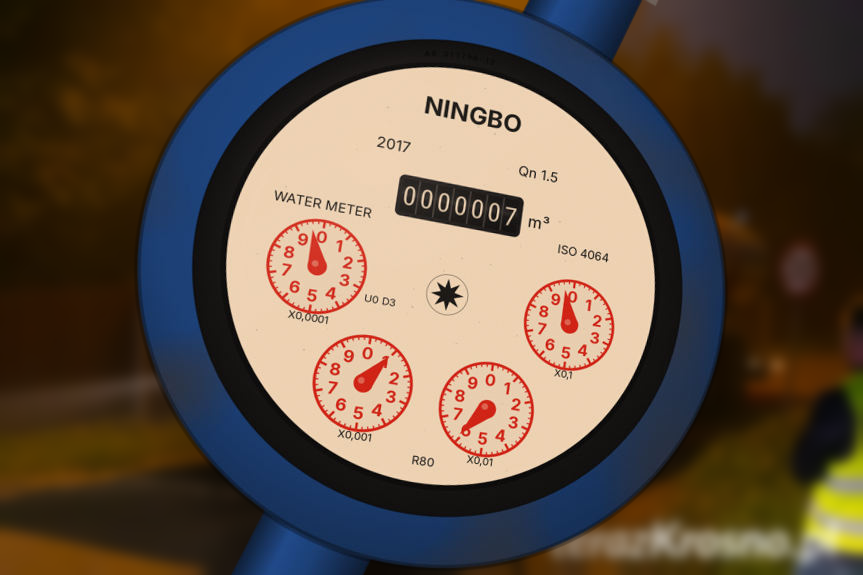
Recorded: {"value": 6.9609, "unit": "m³"}
